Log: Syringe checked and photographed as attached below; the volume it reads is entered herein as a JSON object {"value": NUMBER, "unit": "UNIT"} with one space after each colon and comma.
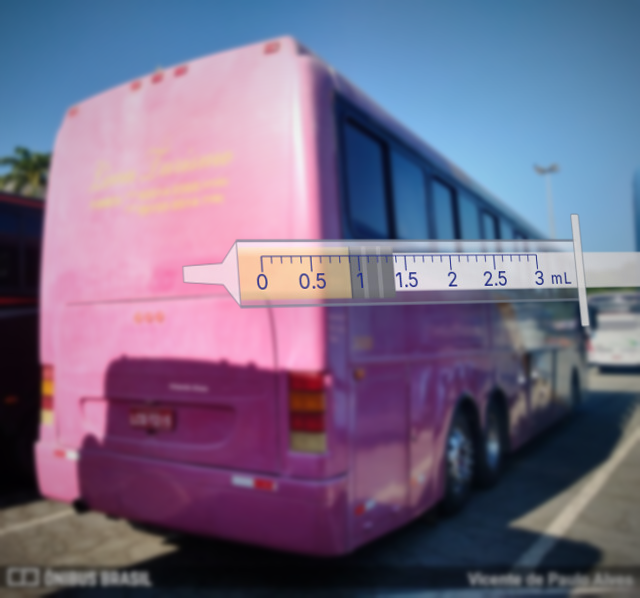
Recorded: {"value": 0.9, "unit": "mL"}
